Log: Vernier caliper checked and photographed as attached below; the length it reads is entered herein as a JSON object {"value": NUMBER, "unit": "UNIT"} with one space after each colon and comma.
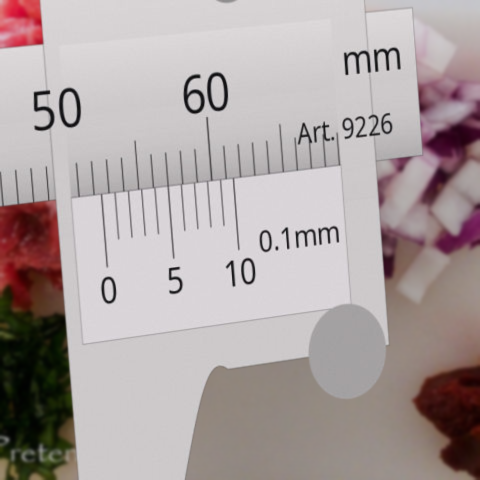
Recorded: {"value": 52.5, "unit": "mm"}
